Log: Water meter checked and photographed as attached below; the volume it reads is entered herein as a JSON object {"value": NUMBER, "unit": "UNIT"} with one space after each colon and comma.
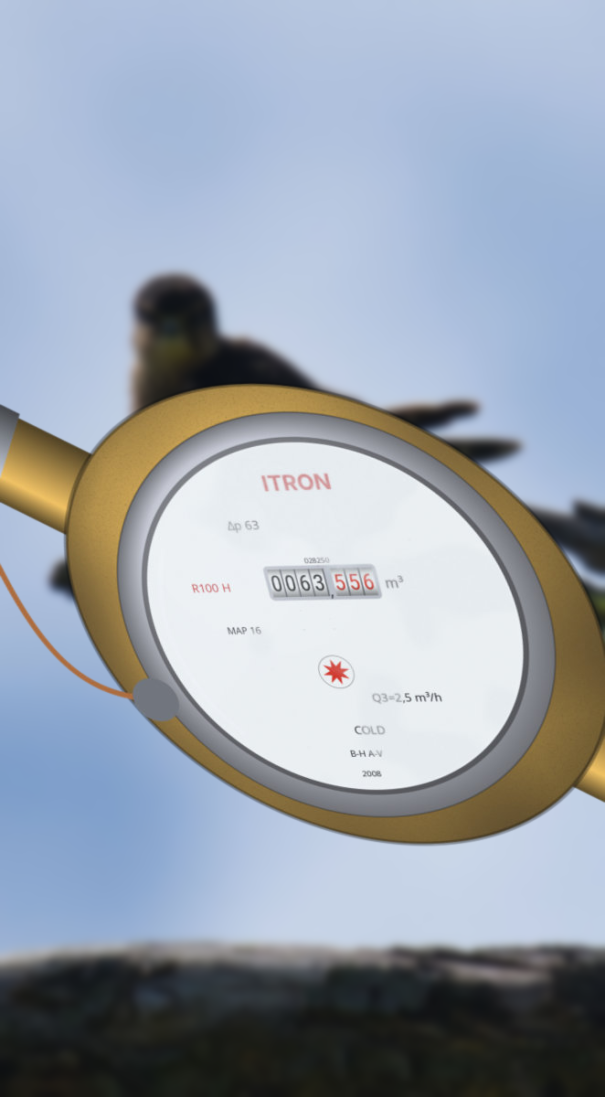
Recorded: {"value": 63.556, "unit": "m³"}
